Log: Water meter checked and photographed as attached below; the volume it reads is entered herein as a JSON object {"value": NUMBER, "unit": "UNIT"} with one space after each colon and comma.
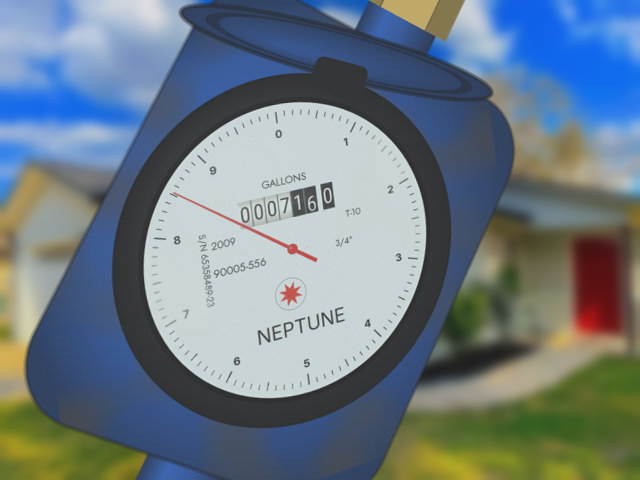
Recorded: {"value": 7158.5, "unit": "gal"}
